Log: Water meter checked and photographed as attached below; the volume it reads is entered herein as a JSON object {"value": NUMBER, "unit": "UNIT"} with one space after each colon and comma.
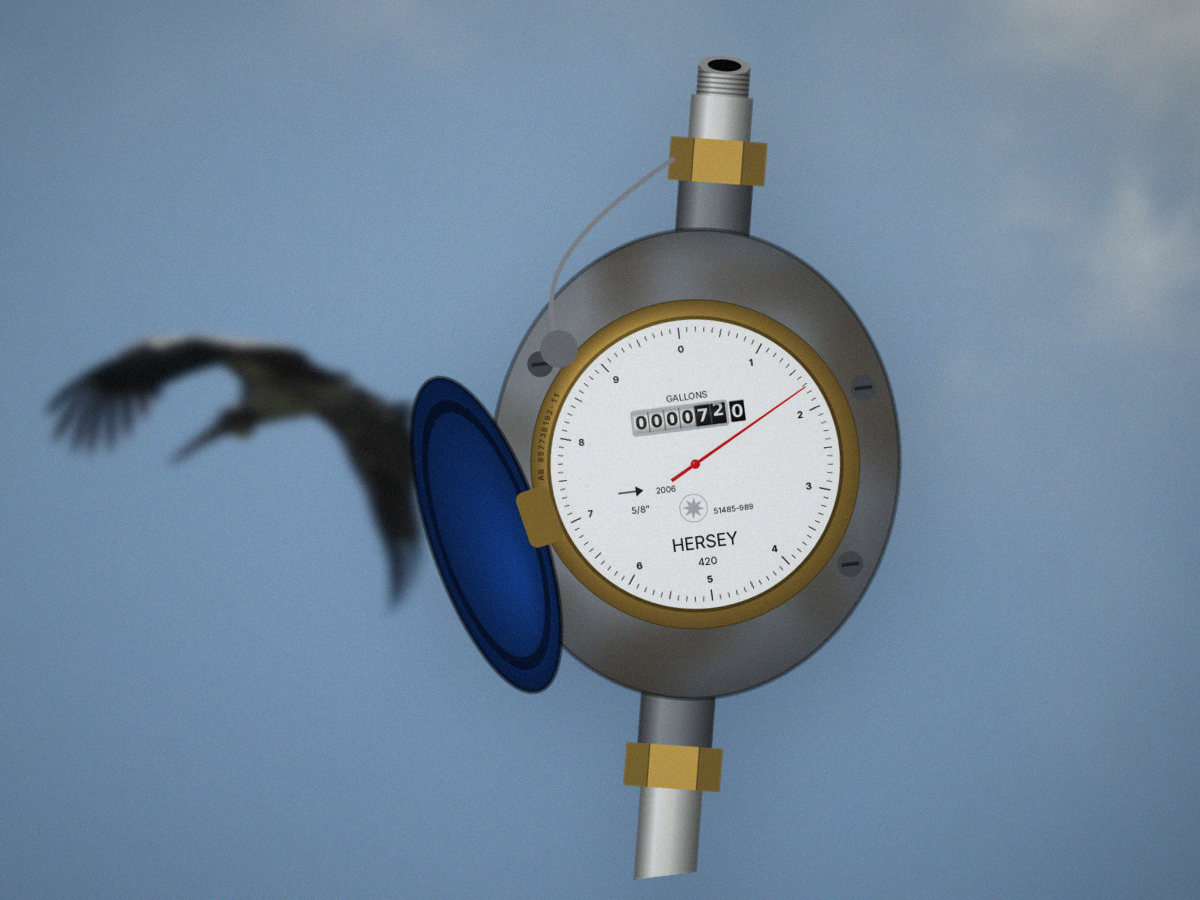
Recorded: {"value": 721.7, "unit": "gal"}
